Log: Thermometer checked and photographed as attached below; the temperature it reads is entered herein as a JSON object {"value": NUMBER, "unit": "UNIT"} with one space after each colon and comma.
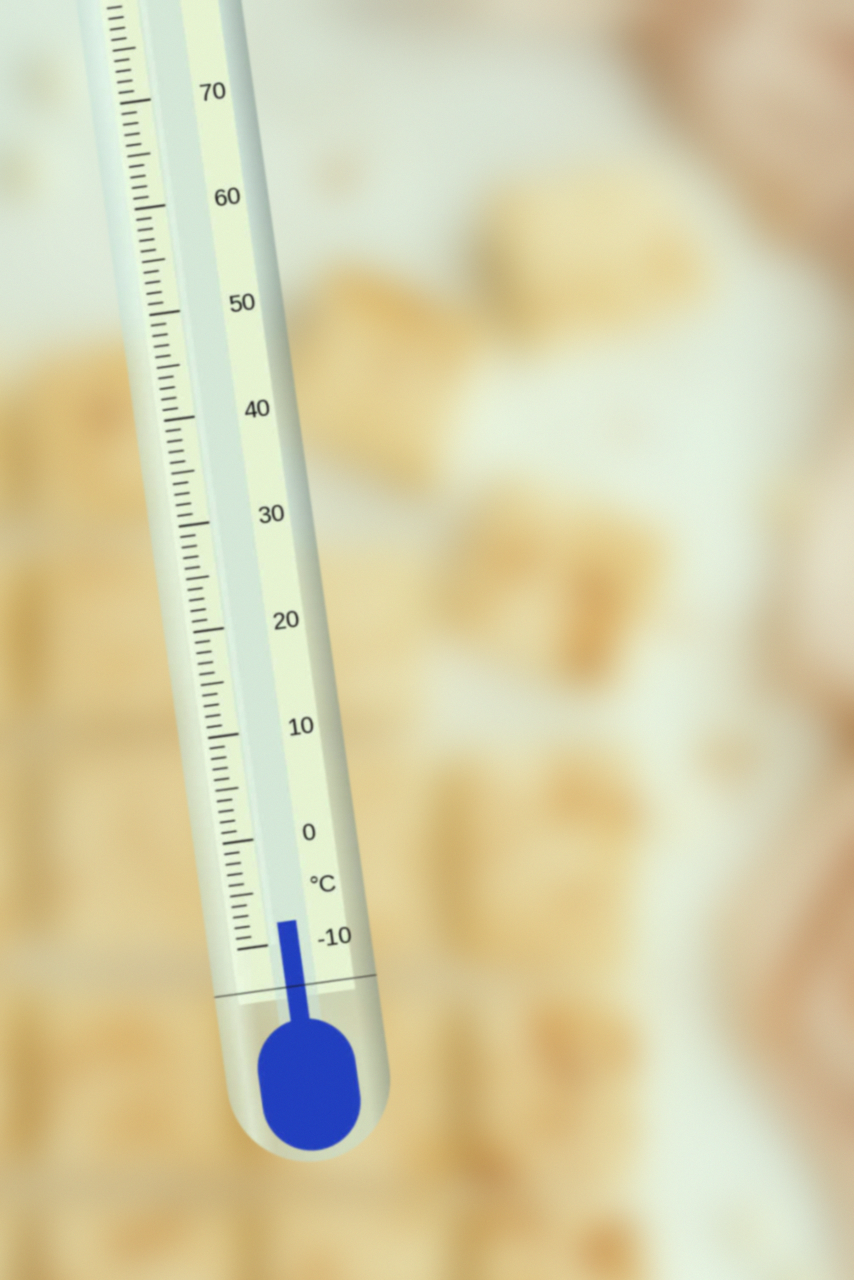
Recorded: {"value": -8, "unit": "°C"}
